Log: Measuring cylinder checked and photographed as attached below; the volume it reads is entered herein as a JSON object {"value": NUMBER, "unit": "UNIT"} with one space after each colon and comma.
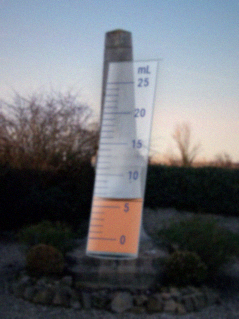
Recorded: {"value": 6, "unit": "mL"}
